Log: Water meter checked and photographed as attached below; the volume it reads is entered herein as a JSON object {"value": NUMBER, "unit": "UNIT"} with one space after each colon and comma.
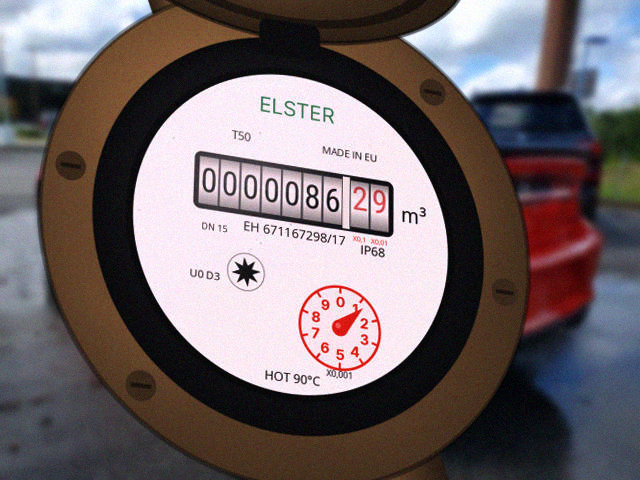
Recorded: {"value": 86.291, "unit": "m³"}
